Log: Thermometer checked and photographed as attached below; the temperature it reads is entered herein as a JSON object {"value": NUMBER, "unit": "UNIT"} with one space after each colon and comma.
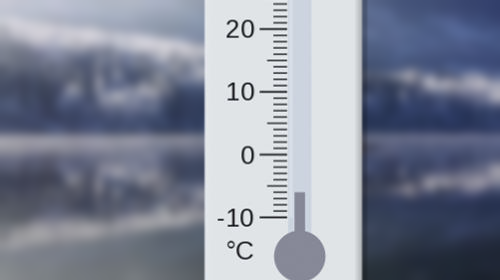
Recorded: {"value": -6, "unit": "°C"}
